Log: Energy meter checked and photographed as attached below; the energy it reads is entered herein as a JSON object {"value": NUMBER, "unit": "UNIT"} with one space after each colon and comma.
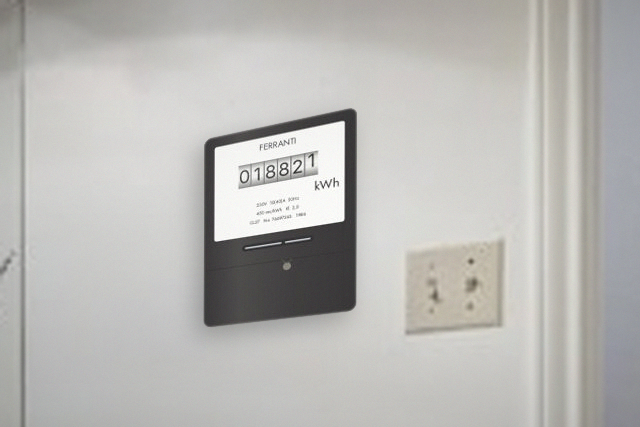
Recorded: {"value": 18821, "unit": "kWh"}
